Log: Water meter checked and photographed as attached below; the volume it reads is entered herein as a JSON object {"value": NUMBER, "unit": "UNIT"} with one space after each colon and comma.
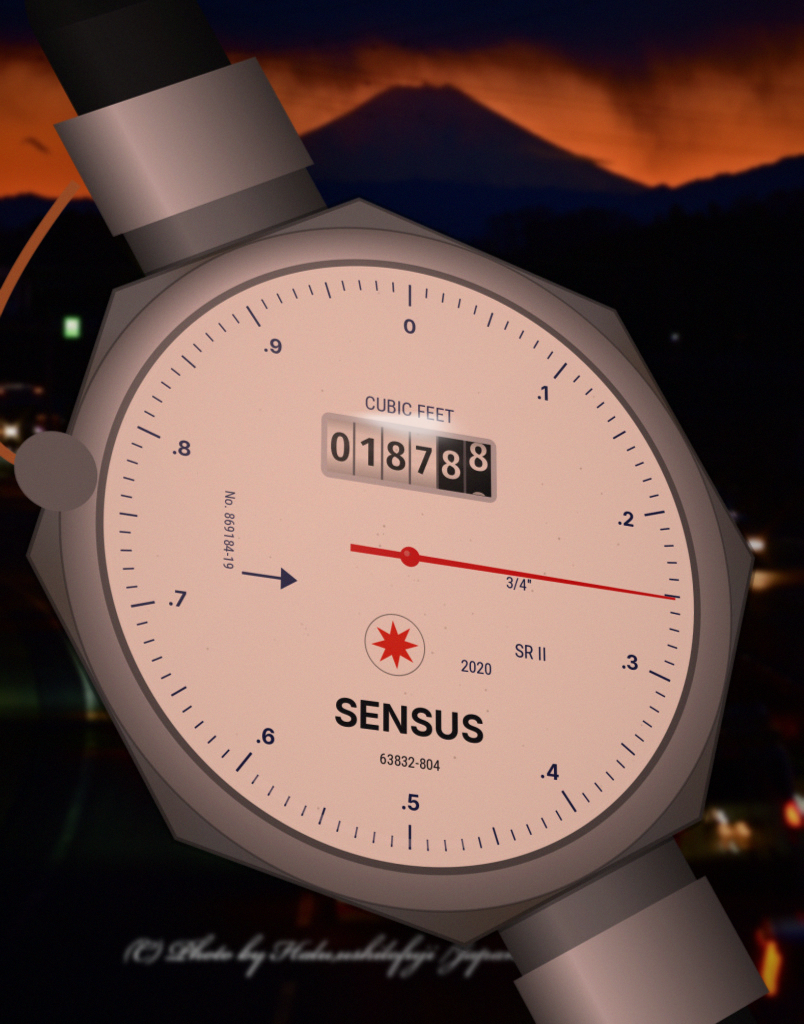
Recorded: {"value": 18788.25, "unit": "ft³"}
